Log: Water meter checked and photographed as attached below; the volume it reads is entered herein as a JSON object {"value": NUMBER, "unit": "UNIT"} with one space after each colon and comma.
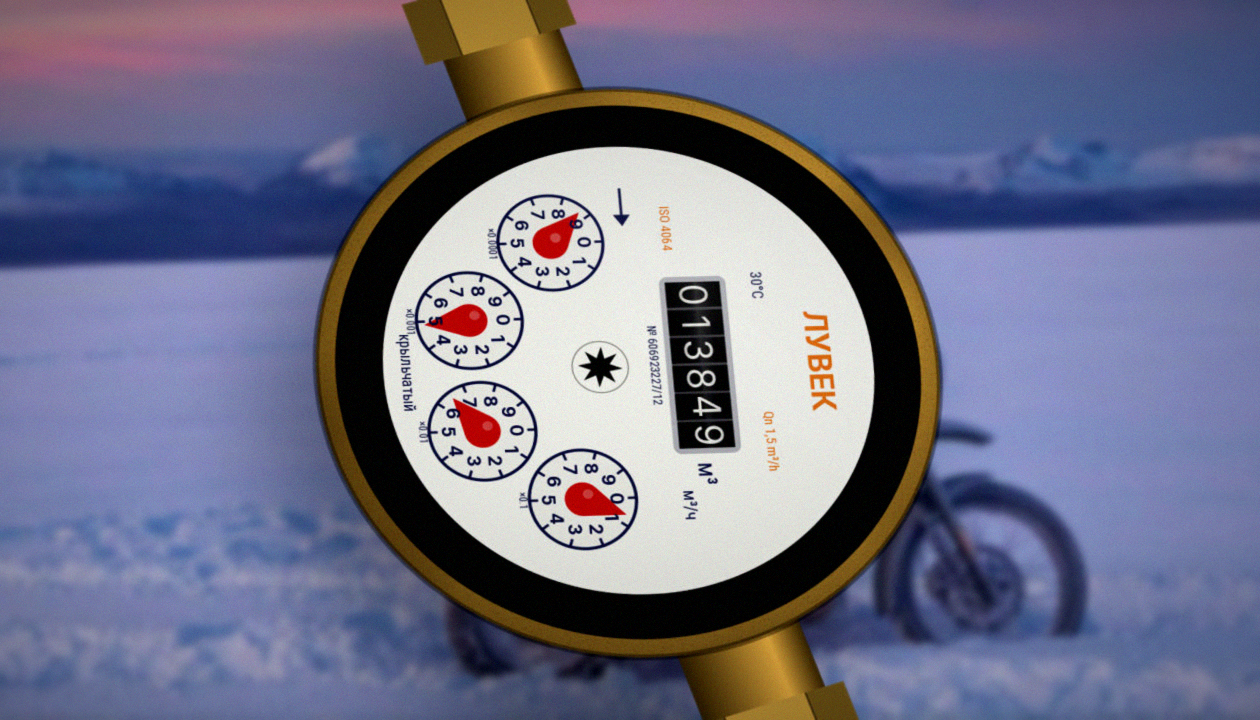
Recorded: {"value": 13849.0648, "unit": "m³"}
